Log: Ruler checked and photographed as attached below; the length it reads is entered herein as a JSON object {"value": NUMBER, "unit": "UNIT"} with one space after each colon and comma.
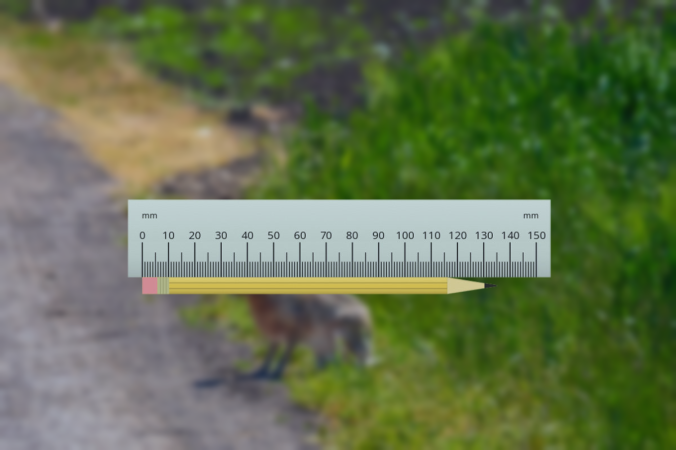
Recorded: {"value": 135, "unit": "mm"}
